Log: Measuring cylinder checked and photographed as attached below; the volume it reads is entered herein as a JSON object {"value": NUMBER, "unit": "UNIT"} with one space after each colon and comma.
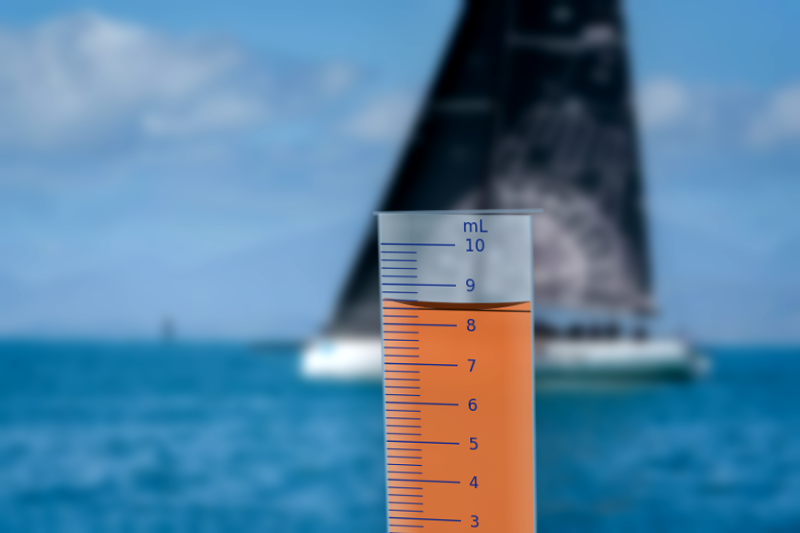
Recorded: {"value": 8.4, "unit": "mL"}
